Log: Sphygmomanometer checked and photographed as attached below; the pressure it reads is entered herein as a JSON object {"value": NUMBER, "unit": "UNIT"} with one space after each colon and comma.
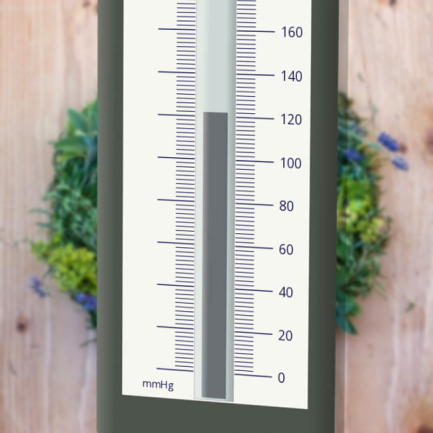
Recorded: {"value": 122, "unit": "mmHg"}
